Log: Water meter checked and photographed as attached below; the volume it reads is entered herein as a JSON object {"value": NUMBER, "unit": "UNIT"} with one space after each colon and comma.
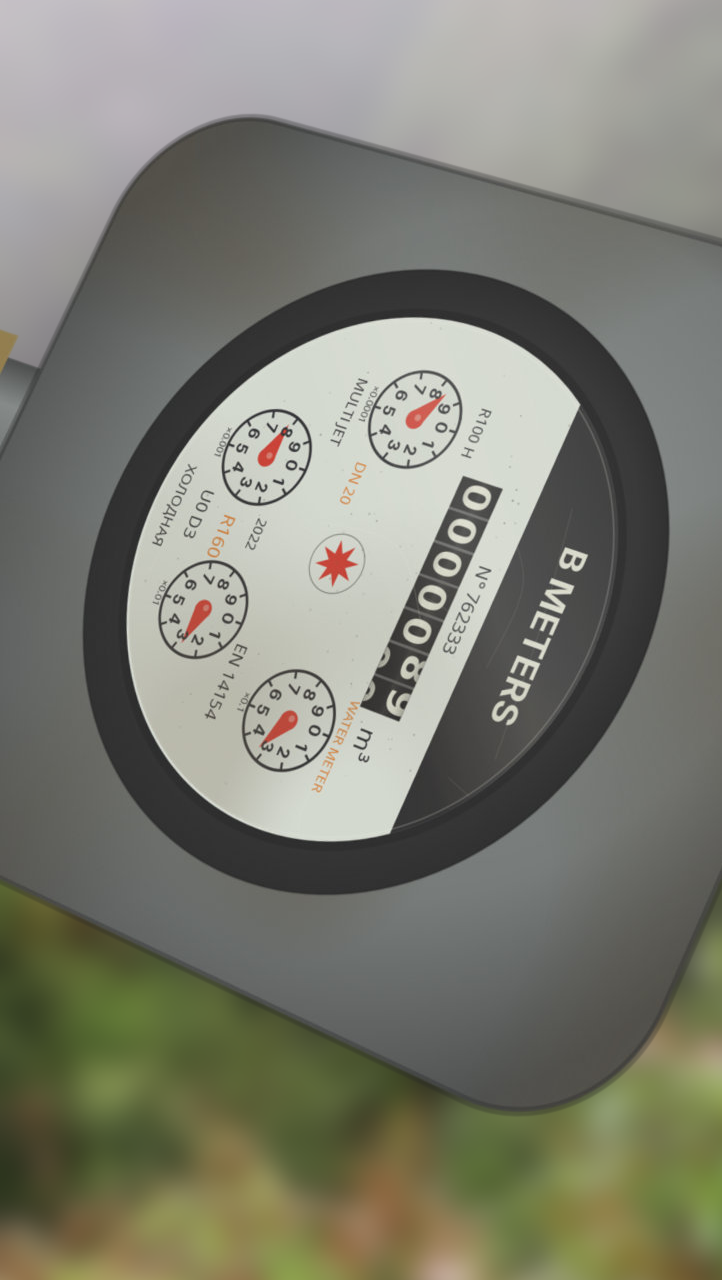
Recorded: {"value": 89.3278, "unit": "m³"}
